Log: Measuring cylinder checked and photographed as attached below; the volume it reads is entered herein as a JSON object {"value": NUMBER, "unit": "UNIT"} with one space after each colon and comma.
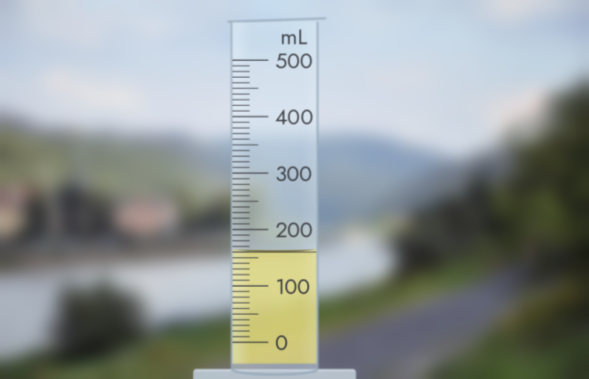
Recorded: {"value": 160, "unit": "mL"}
